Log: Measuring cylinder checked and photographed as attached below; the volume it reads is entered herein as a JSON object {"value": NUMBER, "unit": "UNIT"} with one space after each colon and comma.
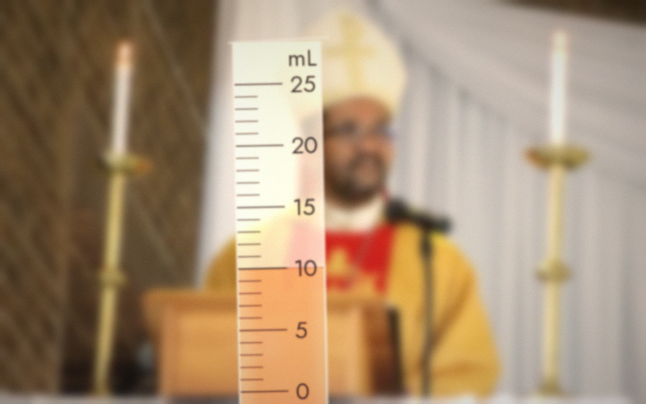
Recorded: {"value": 10, "unit": "mL"}
